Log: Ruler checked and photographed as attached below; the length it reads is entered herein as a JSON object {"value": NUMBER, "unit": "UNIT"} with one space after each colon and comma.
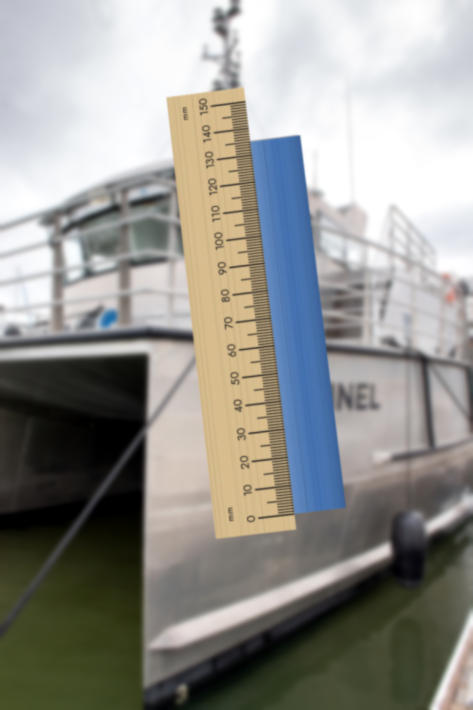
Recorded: {"value": 135, "unit": "mm"}
